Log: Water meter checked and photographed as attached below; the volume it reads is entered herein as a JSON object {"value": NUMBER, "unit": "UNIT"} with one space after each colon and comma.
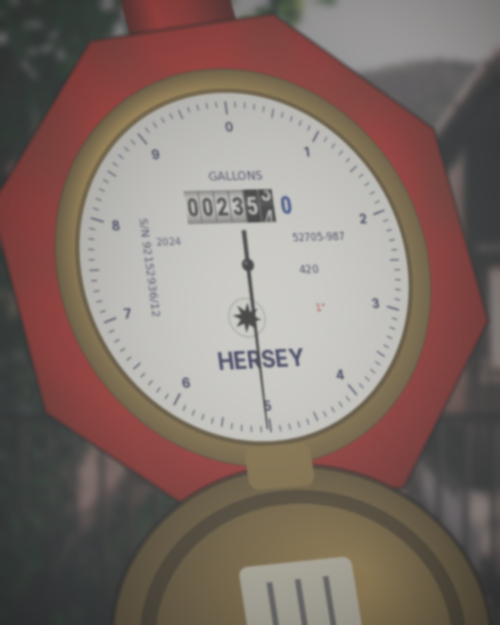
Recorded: {"value": 23535.0, "unit": "gal"}
